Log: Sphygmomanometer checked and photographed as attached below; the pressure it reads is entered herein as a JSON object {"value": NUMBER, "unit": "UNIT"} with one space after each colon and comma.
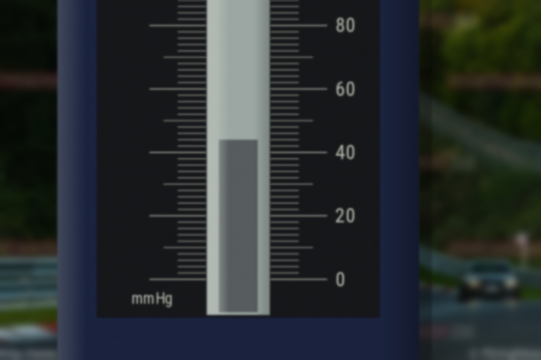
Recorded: {"value": 44, "unit": "mmHg"}
